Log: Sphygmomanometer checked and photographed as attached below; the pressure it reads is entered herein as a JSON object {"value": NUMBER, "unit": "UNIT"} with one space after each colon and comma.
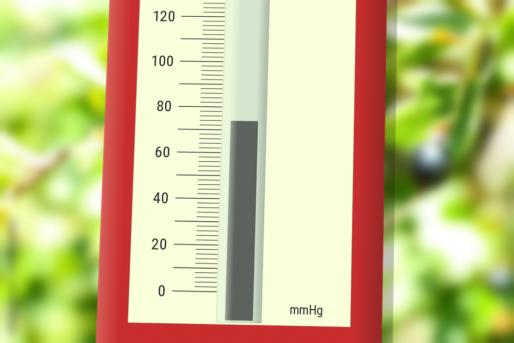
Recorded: {"value": 74, "unit": "mmHg"}
